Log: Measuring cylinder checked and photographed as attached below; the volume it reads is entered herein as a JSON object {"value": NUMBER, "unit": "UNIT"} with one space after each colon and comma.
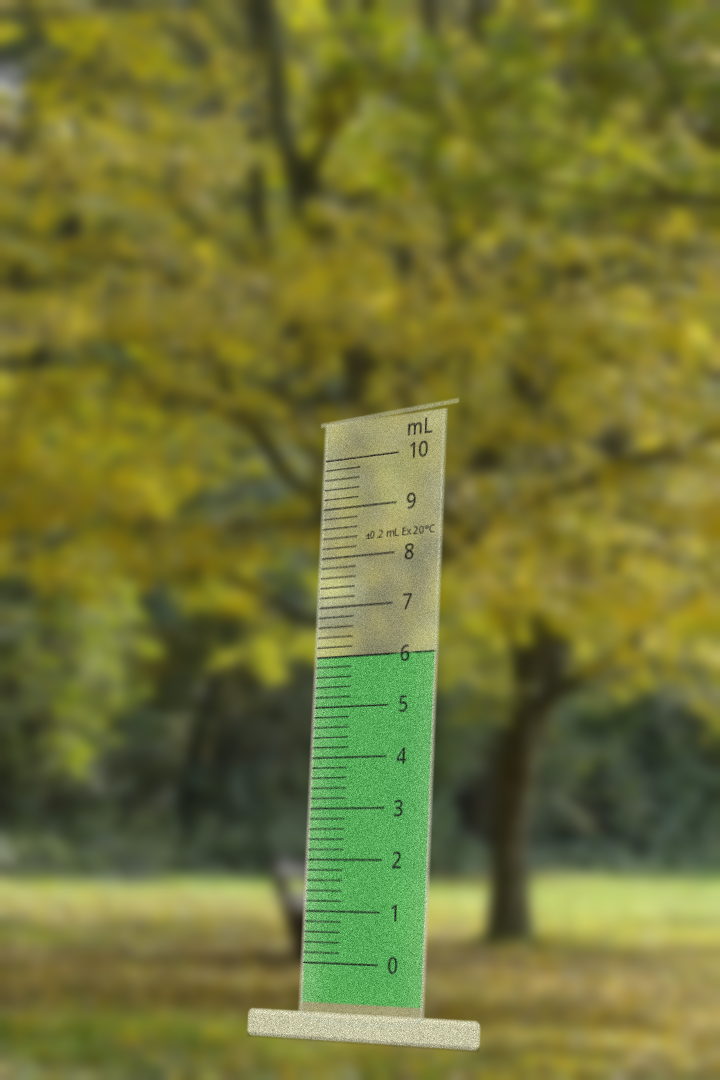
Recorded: {"value": 6, "unit": "mL"}
